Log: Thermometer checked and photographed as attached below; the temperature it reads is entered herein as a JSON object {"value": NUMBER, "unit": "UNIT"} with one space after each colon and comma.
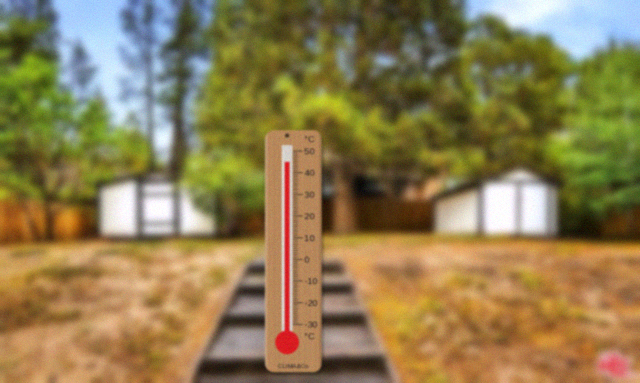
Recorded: {"value": 45, "unit": "°C"}
